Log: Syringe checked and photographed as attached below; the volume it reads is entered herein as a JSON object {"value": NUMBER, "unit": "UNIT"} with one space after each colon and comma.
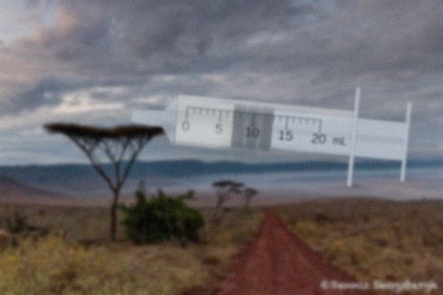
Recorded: {"value": 7, "unit": "mL"}
